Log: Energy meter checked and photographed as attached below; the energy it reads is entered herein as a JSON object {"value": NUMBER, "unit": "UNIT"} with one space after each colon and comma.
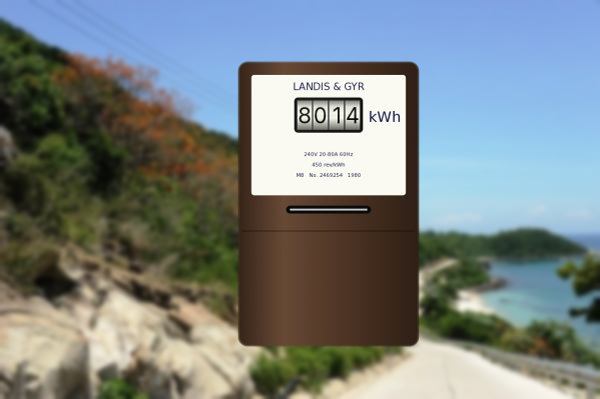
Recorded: {"value": 8014, "unit": "kWh"}
